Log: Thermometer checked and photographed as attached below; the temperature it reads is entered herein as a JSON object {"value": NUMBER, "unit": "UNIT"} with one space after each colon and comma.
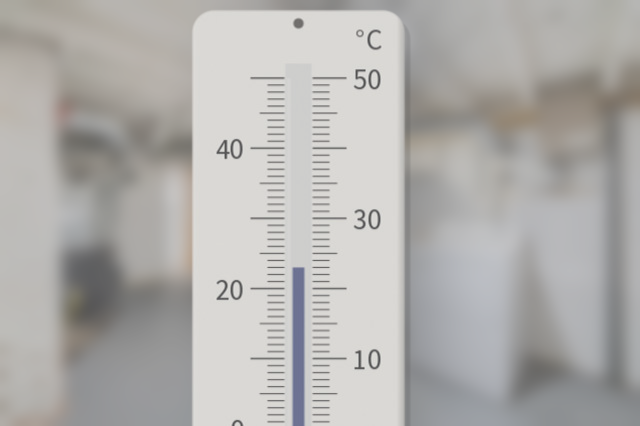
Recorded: {"value": 23, "unit": "°C"}
